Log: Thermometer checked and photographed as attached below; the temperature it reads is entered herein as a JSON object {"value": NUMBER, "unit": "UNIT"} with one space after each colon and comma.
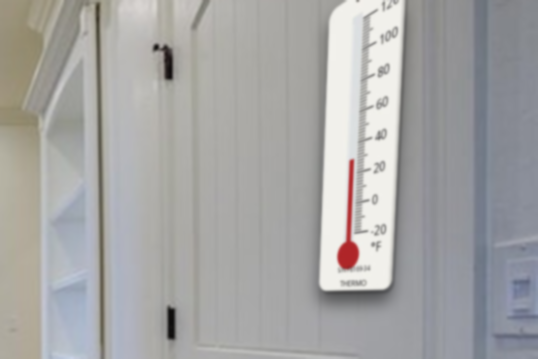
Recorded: {"value": 30, "unit": "°F"}
